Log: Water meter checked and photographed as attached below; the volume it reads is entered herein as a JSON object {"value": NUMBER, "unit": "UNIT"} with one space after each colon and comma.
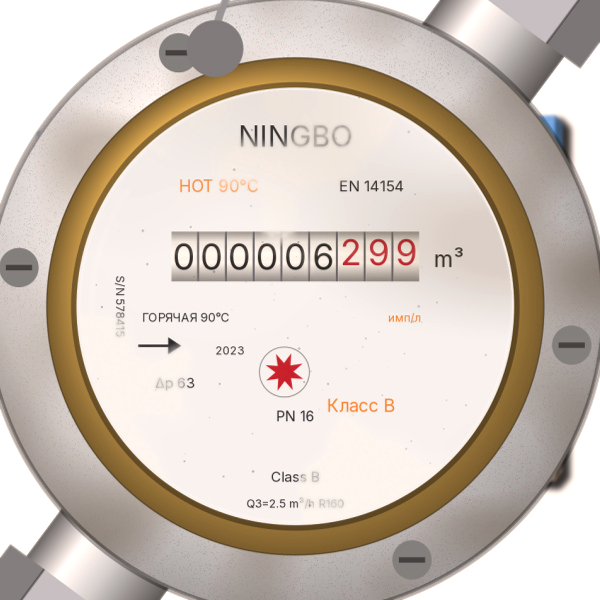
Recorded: {"value": 6.299, "unit": "m³"}
